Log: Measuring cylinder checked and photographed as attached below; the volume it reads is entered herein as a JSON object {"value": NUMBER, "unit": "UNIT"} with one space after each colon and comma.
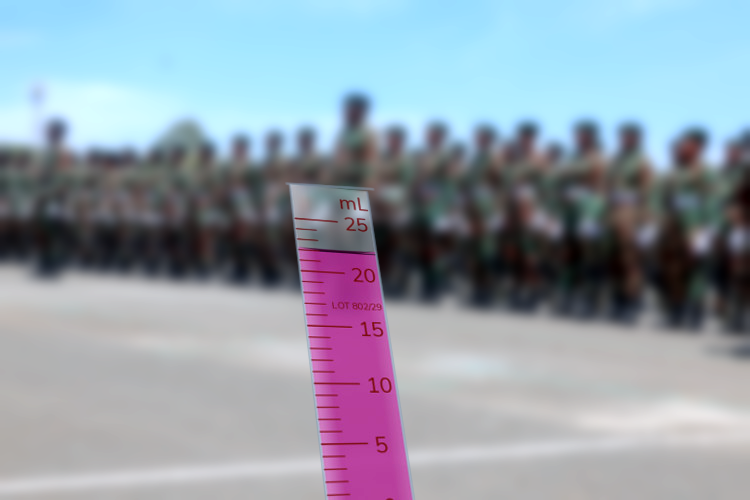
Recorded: {"value": 22, "unit": "mL"}
